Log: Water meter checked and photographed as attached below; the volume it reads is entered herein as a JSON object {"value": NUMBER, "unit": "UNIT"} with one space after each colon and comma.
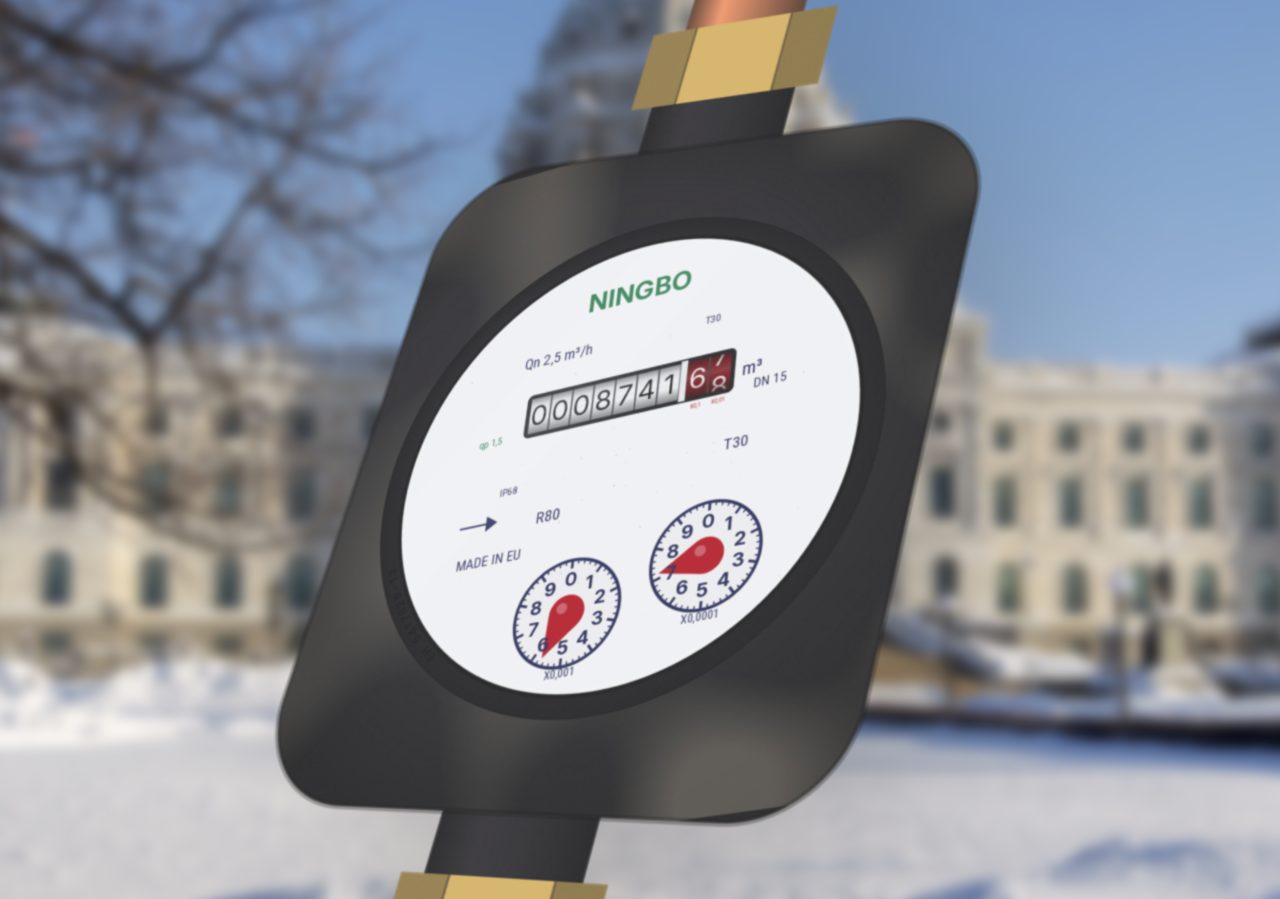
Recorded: {"value": 8741.6757, "unit": "m³"}
